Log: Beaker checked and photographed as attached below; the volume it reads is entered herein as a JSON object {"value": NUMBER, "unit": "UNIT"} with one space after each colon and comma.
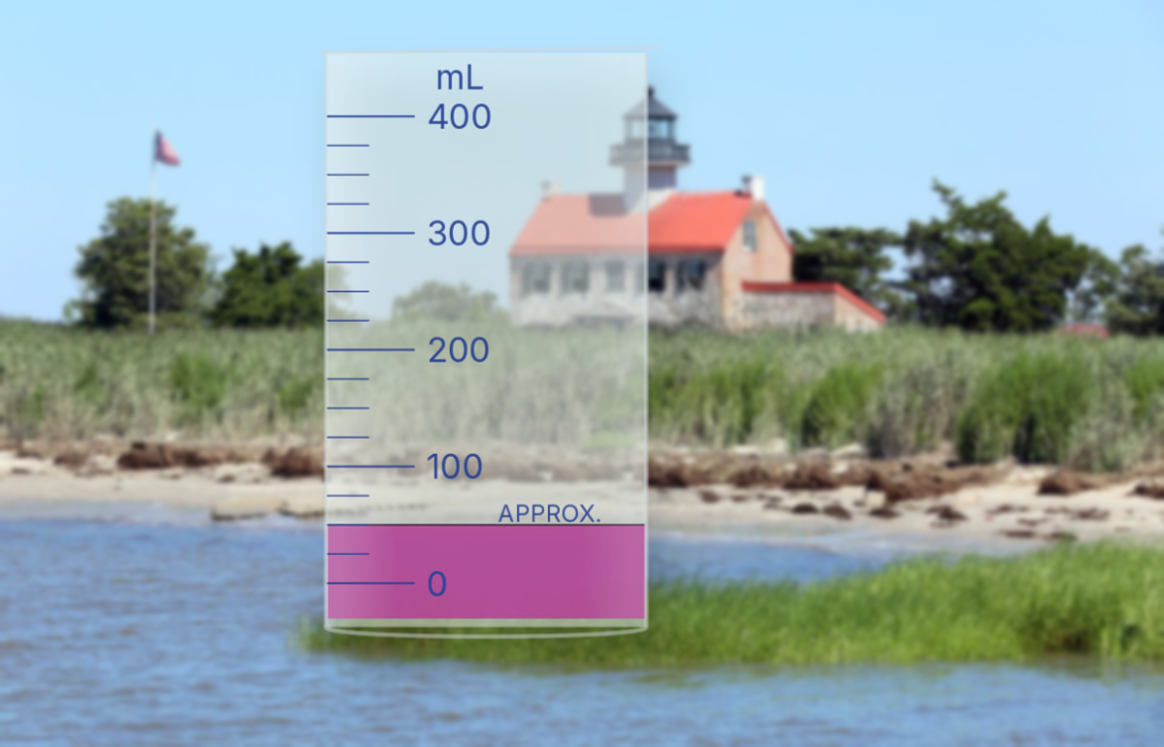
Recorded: {"value": 50, "unit": "mL"}
